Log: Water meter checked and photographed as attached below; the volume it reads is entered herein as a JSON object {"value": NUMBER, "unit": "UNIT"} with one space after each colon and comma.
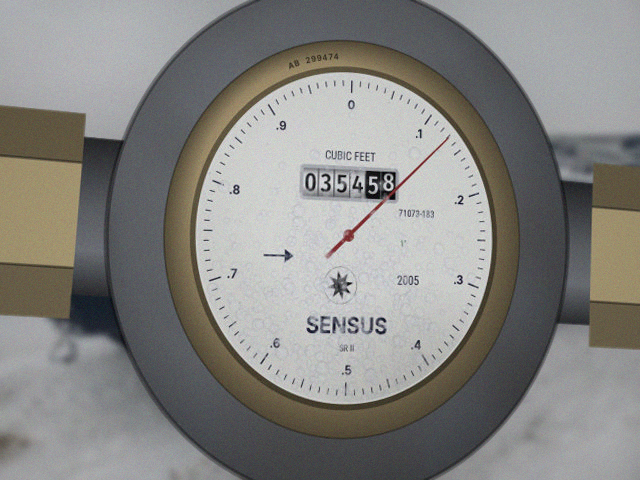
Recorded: {"value": 35458.13, "unit": "ft³"}
